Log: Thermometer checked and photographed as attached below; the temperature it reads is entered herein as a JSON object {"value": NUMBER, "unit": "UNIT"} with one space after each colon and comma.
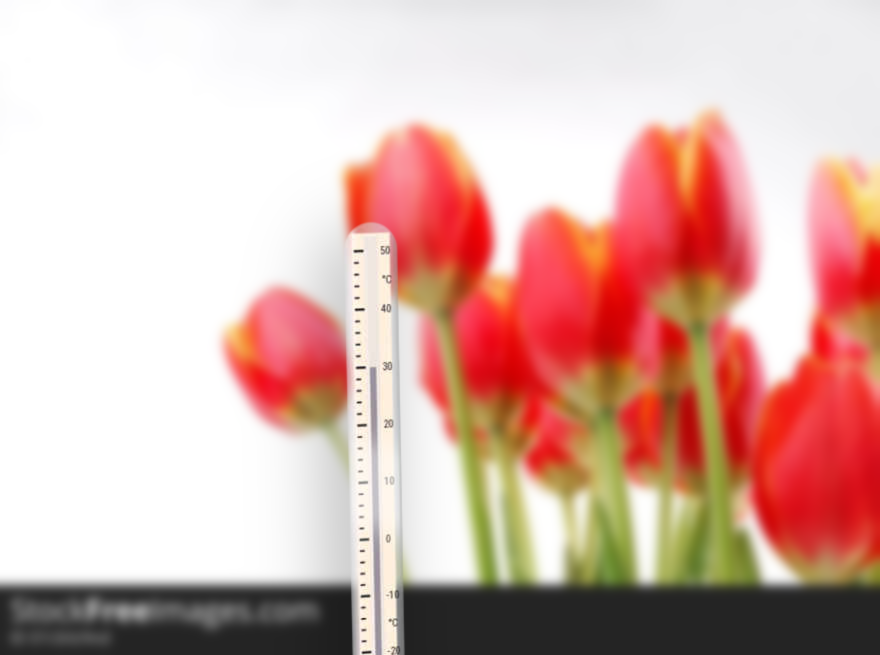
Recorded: {"value": 30, "unit": "°C"}
